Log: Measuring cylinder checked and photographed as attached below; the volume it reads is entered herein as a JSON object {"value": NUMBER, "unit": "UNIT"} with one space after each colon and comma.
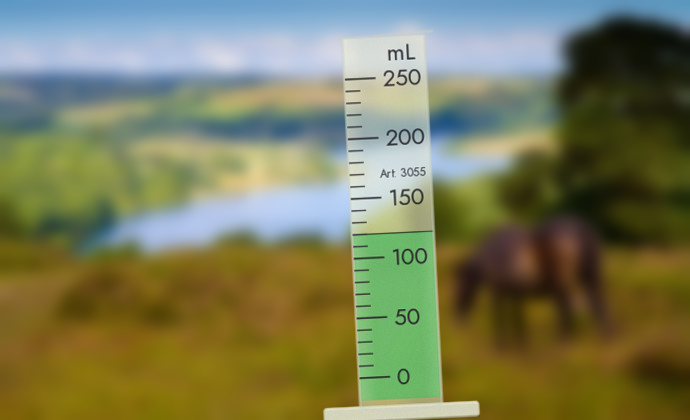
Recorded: {"value": 120, "unit": "mL"}
